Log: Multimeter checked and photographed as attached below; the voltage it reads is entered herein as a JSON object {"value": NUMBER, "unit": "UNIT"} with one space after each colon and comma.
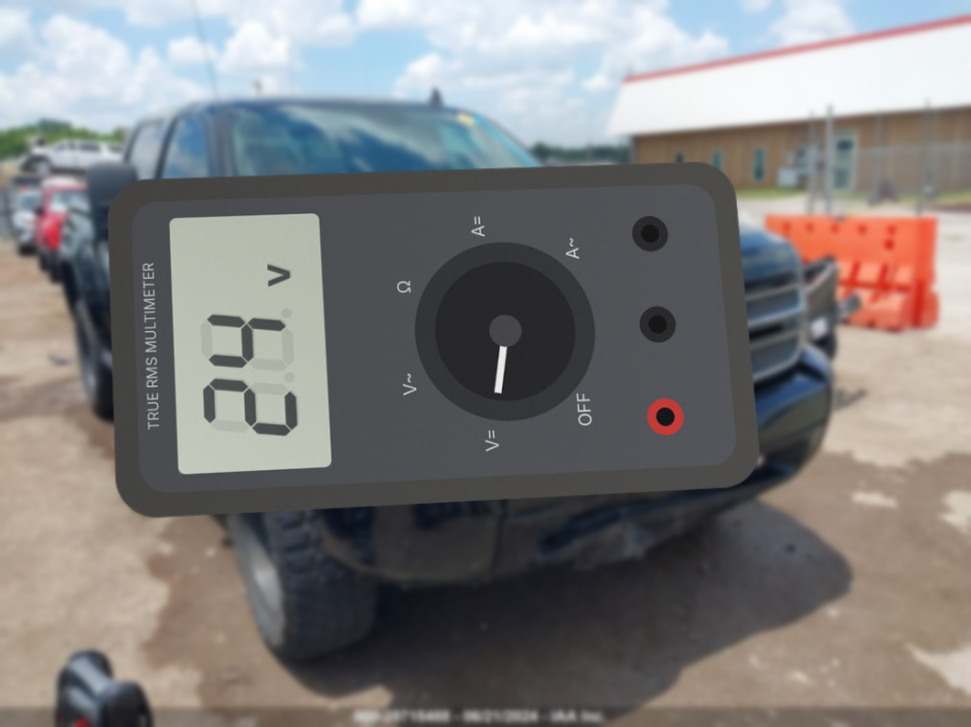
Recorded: {"value": 24, "unit": "V"}
